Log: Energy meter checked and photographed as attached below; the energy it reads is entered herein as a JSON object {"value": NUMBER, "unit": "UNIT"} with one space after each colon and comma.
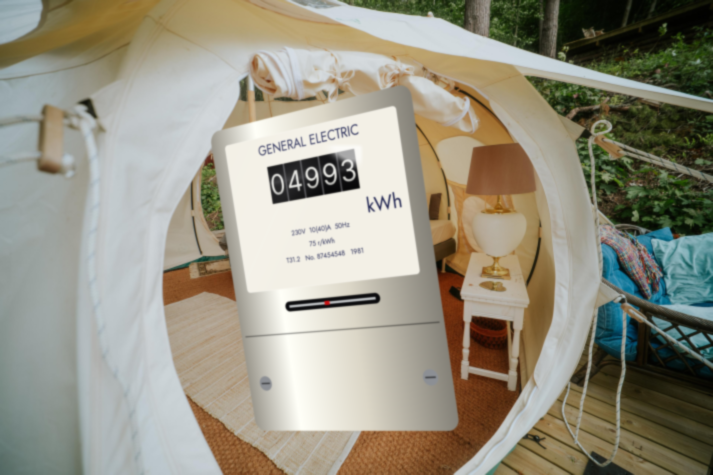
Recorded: {"value": 4993, "unit": "kWh"}
